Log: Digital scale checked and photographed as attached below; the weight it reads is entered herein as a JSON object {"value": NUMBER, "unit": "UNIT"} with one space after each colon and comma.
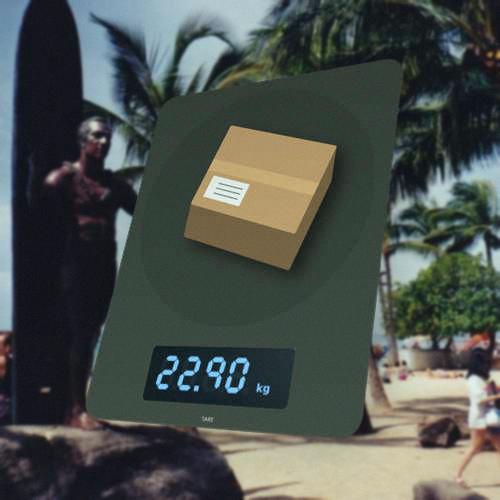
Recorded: {"value": 22.90, "unit": "kg"}
